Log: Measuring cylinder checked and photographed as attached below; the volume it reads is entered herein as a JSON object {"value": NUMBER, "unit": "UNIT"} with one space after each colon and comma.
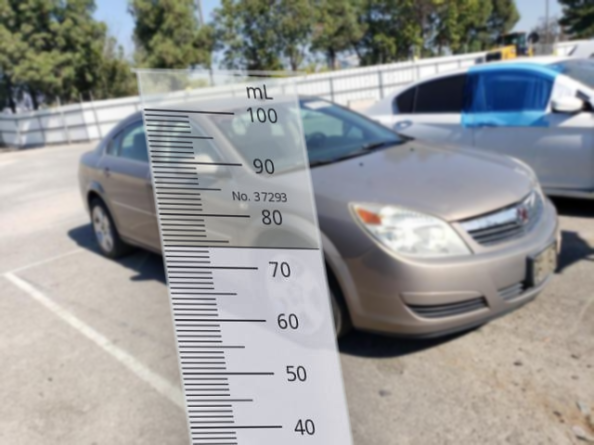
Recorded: {"value": 74, "unit": "mL"}
